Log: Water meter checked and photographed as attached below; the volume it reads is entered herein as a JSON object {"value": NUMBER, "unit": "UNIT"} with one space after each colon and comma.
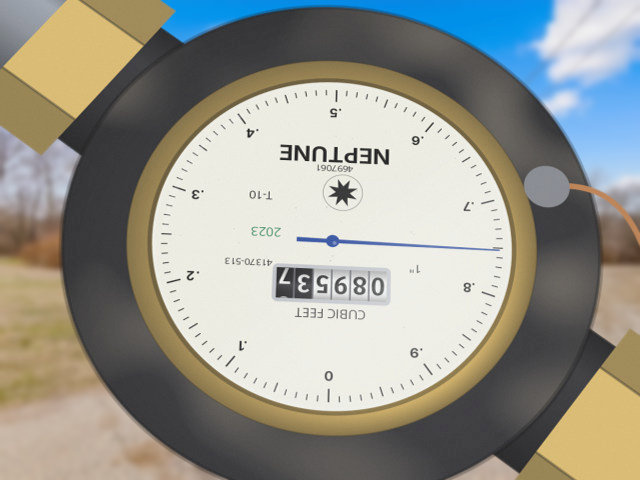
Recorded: {"value": 89536.75, "unit": "ft³"}
